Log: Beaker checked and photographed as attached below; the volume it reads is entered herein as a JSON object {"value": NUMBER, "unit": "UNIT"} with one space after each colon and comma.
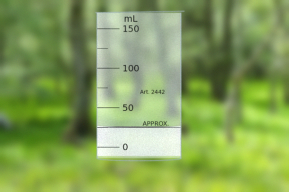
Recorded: {"value": 25, "unit": "mL"}
